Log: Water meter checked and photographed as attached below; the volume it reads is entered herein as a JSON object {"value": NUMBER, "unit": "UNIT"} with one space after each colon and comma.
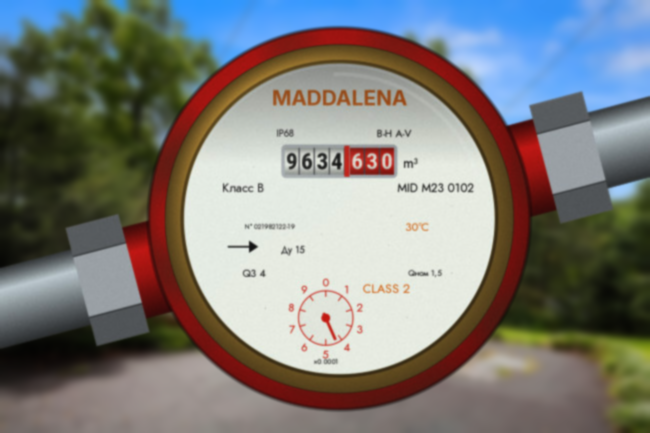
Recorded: {"value": 9634.6304, "unit": "m³"}
